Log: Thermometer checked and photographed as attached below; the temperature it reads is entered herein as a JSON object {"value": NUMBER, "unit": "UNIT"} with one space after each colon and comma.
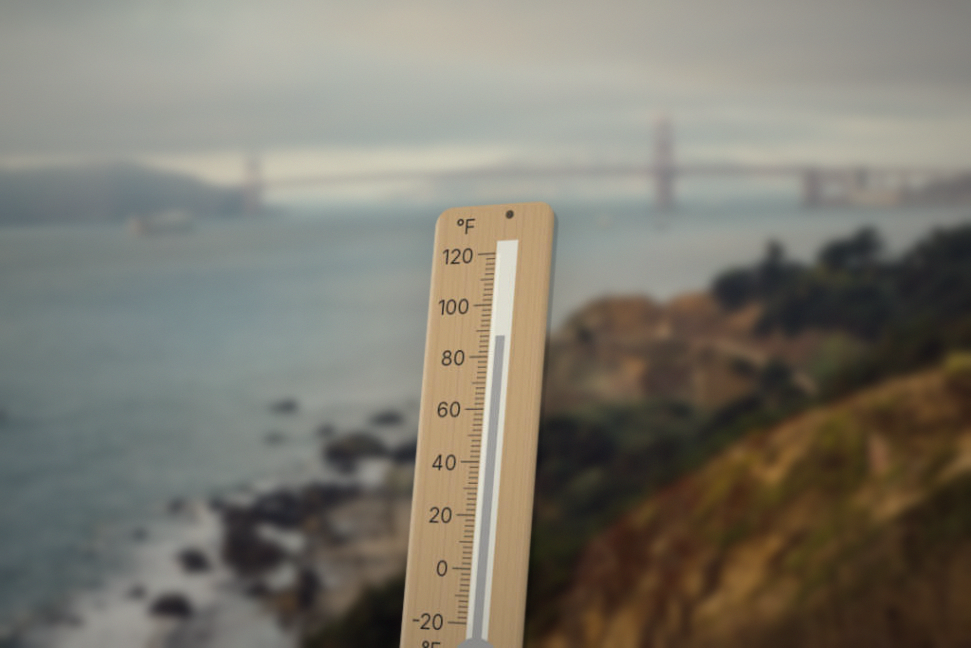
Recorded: {"value": 88, "unit": "°F"}
